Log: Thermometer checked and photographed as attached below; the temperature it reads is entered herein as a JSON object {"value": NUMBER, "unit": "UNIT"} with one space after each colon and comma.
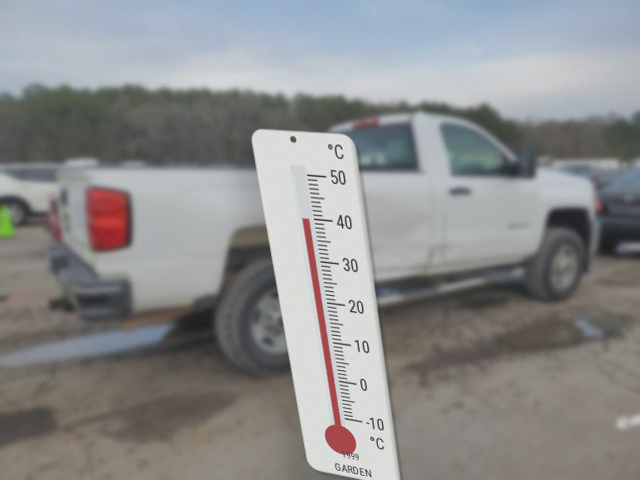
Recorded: {"value": 40, "unit": "°C"}
